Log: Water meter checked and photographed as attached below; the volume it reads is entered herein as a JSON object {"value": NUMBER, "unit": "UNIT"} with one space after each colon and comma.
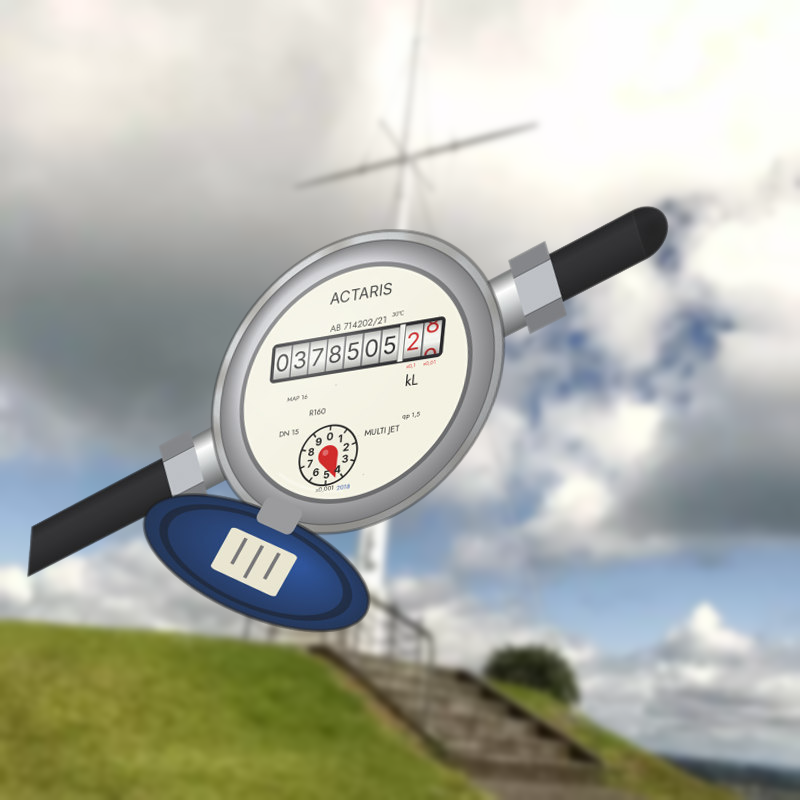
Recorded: {"value": 378505.284, "unit": "kL"}
